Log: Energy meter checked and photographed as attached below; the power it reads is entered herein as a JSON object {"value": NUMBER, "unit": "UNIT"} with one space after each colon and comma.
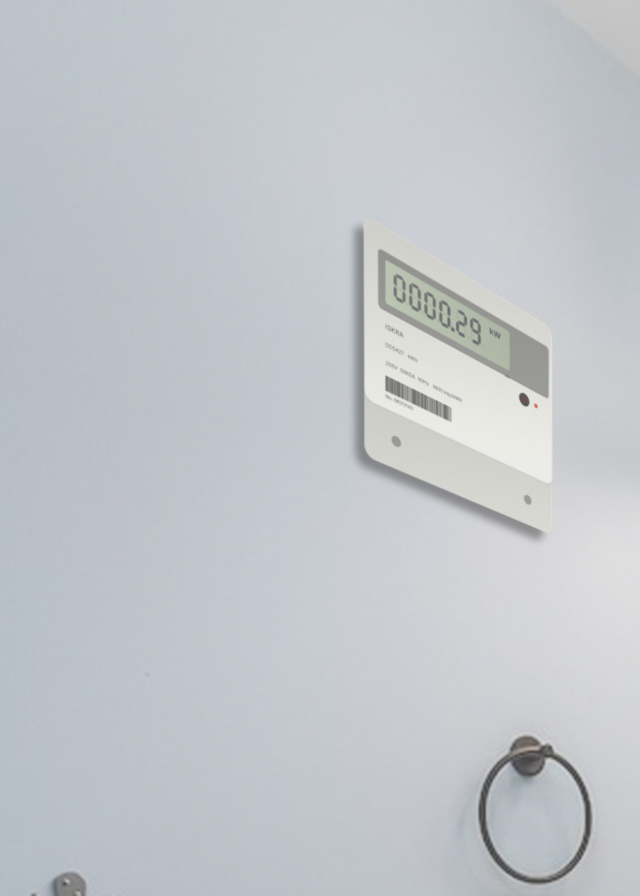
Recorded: {"value": 0.29, "unit": "kW"}
